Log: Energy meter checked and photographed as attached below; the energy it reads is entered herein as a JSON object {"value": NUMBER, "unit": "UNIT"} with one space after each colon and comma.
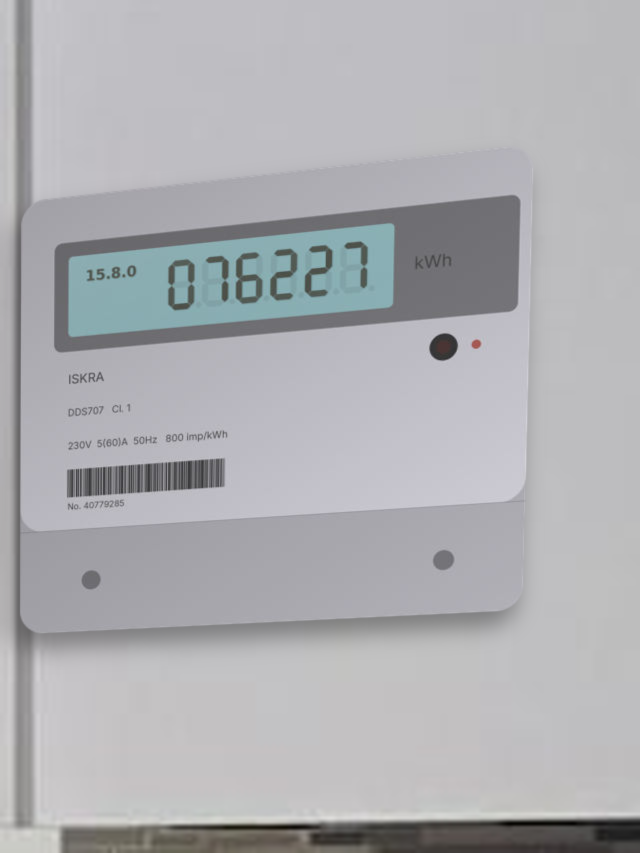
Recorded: {"value": 76227, "unit": "kWh"}
